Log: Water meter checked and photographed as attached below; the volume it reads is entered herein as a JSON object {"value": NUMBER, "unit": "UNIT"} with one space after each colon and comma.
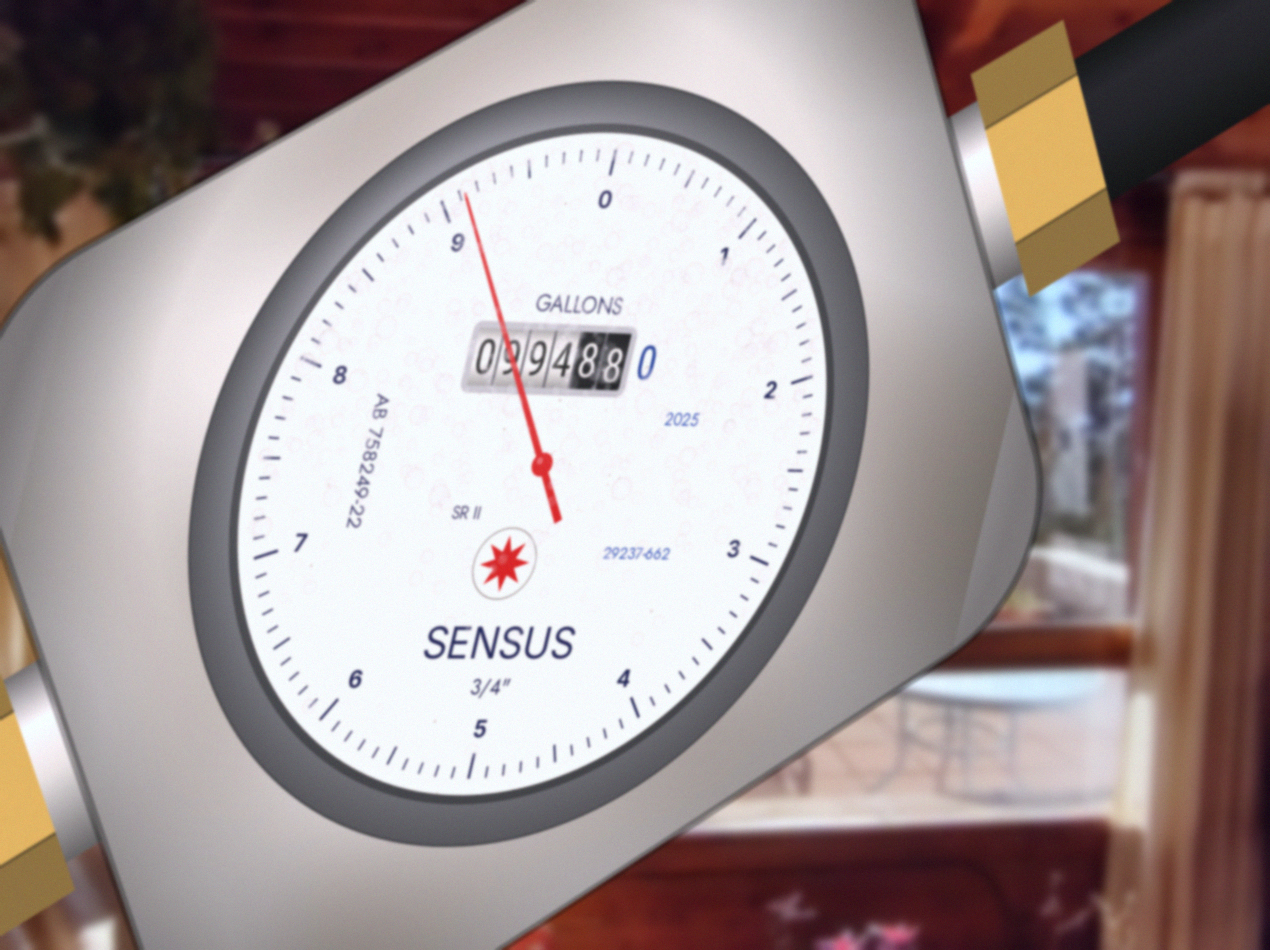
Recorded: {"value": 994879.1, "unit": "gal"}
